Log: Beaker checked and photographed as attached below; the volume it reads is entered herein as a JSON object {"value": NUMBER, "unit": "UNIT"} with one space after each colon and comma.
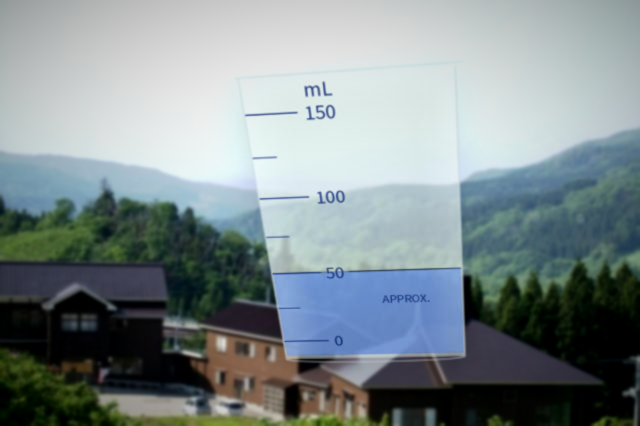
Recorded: {"value": 50, "unit": "mL"}
